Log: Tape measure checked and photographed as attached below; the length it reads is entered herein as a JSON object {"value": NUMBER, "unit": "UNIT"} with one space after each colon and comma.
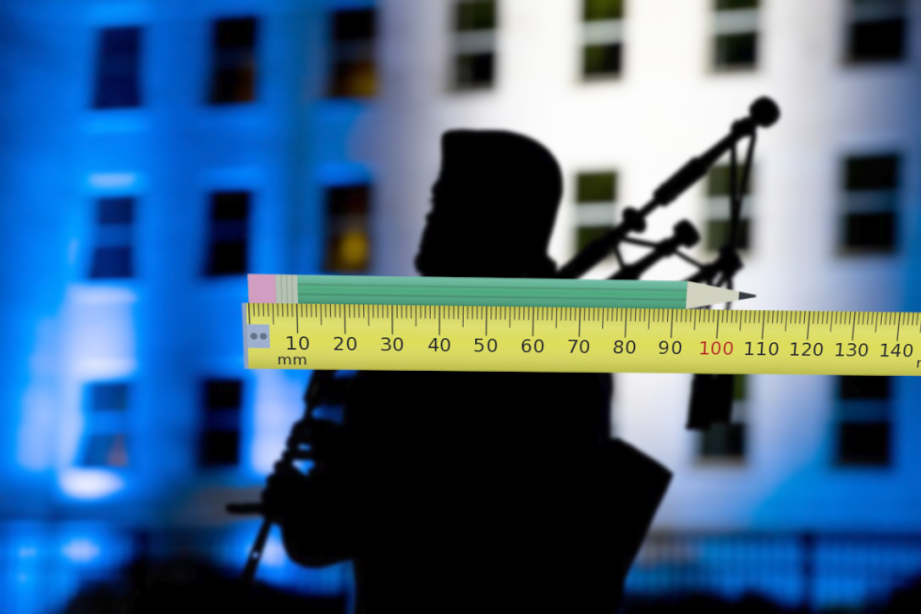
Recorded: {"value": 108, "unit": "mm"}
